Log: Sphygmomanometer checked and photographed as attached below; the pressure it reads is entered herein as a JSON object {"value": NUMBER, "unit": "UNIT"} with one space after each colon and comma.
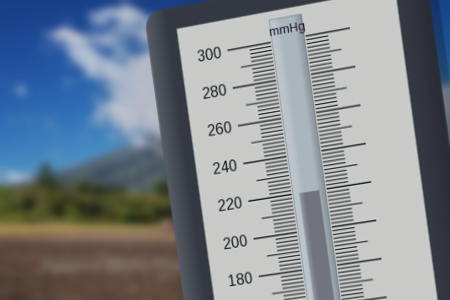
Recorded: {"value": 220, "unit": "mmHg"}
